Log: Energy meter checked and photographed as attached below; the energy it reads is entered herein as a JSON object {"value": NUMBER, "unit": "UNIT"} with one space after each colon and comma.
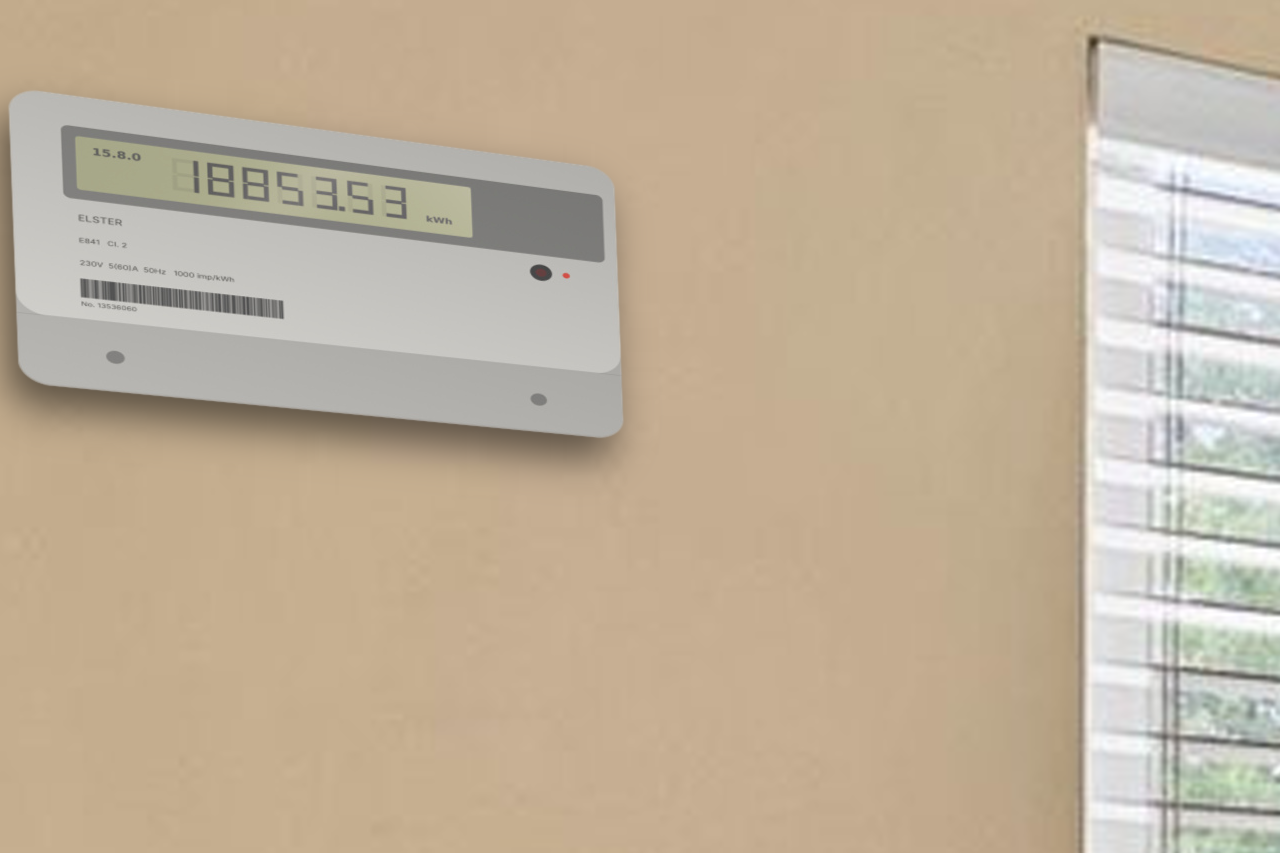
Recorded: {"value": 18853.53, "unit": "kWh"}
